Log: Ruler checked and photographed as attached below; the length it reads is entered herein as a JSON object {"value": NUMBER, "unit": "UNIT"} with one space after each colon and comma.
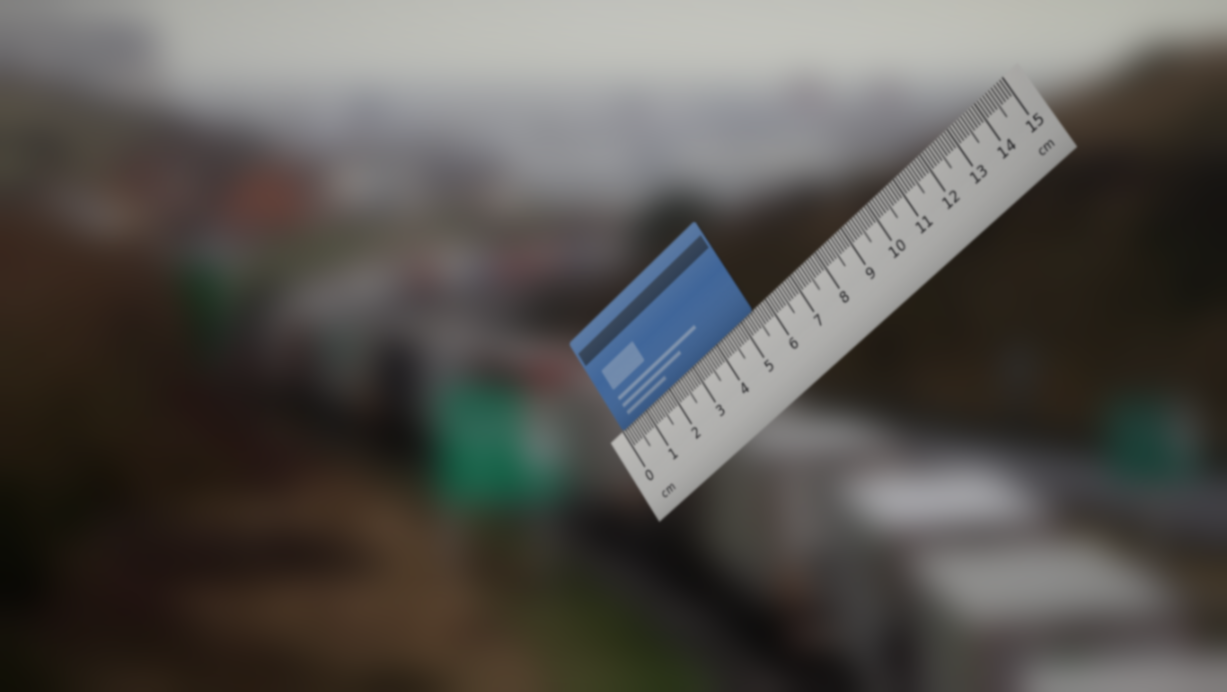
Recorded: {"value": 5.5, "unit": "cm"}
